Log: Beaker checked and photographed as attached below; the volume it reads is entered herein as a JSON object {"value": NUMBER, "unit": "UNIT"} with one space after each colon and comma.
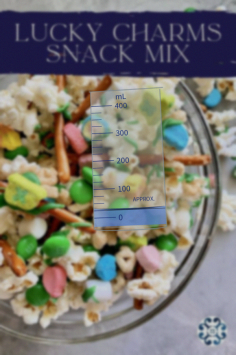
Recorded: {"value": 25, "unit": "mL"}
